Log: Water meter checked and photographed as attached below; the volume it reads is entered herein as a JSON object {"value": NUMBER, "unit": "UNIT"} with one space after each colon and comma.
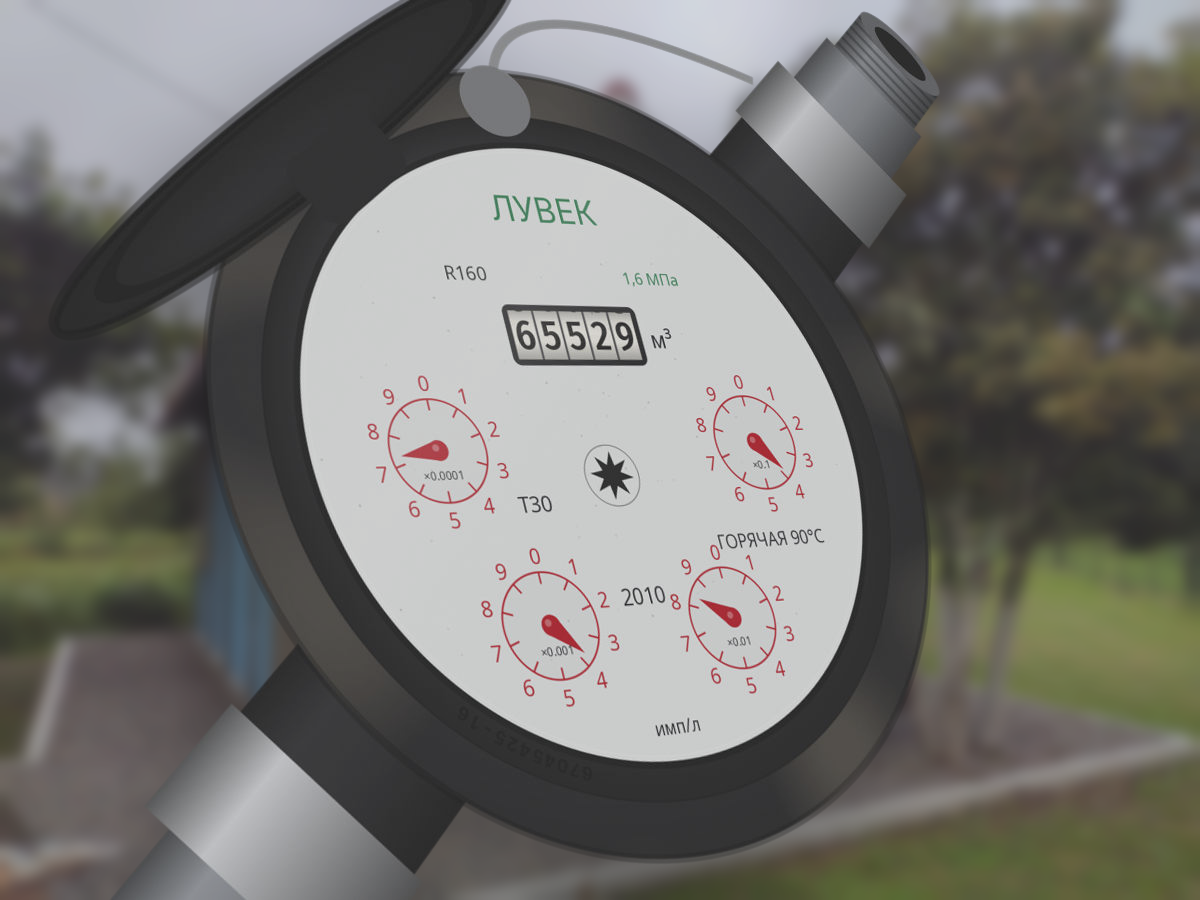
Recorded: {"value": 65529.3837, "unit": "m³"}
